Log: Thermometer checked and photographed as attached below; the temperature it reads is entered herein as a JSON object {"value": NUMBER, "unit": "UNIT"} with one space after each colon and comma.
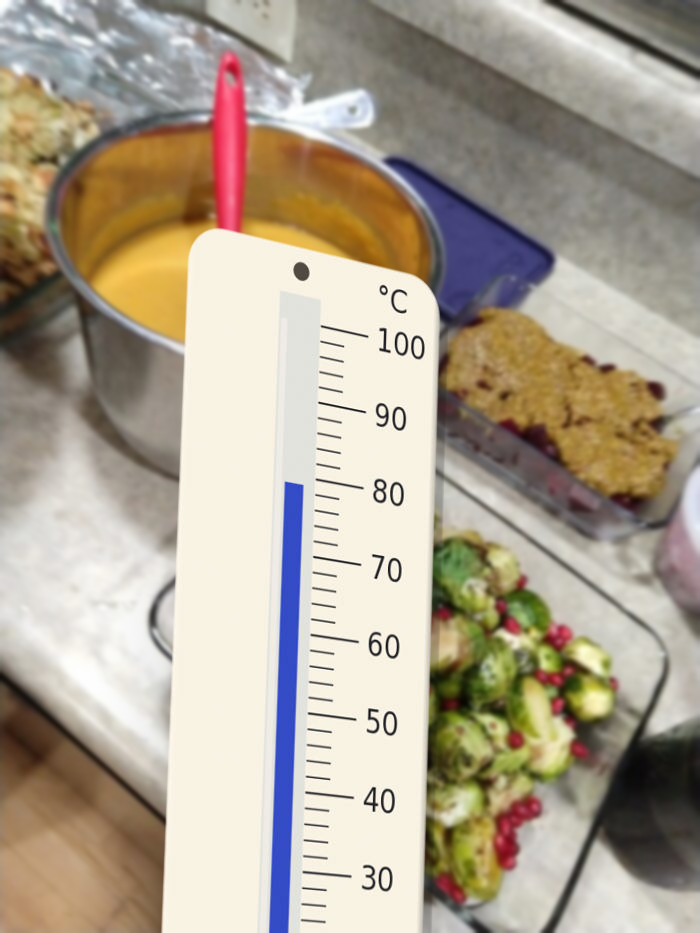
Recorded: {"value": 79, "unit": "°C"}
